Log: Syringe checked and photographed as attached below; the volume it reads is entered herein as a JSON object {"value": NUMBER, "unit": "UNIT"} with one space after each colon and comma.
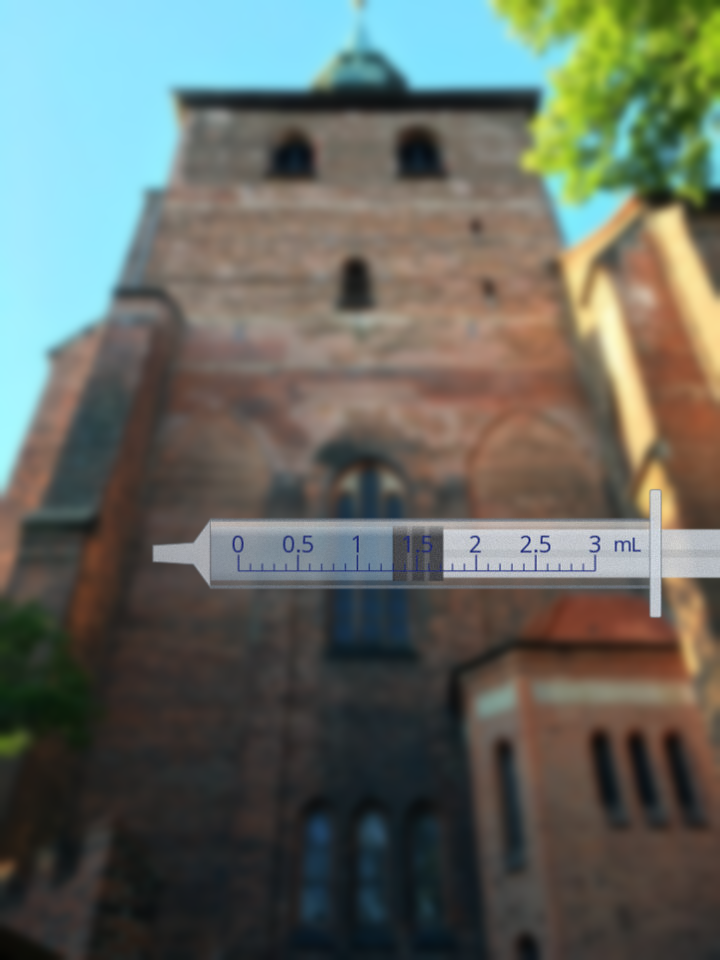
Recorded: {"value": 1.3, "unit": "mL"}
